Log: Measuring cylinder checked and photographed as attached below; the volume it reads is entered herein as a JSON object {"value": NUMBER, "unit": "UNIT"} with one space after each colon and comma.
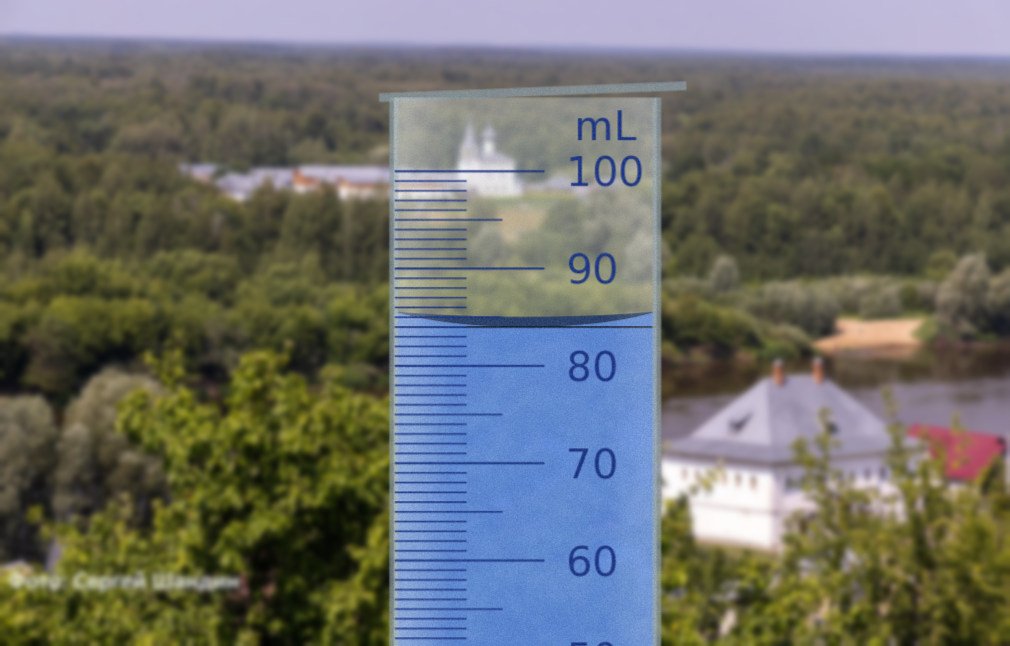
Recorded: {"value": 84, "unit": "mL"}
